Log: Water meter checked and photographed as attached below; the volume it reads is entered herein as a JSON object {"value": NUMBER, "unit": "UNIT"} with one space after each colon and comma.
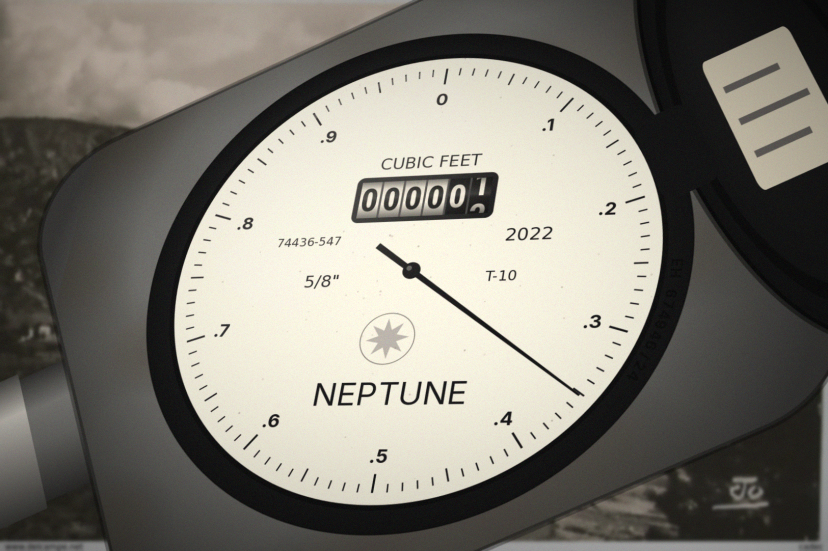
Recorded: {"value": 1.35, "unit": "ft³"}
